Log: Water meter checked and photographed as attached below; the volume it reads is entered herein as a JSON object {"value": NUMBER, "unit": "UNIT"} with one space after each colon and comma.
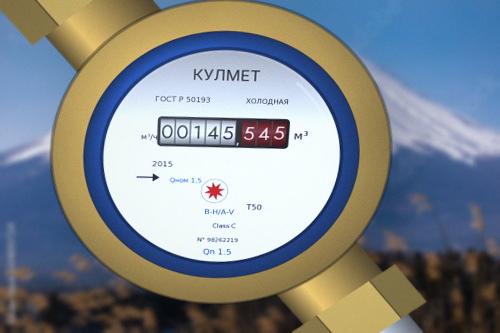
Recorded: {"value": 145.545, "unit": "m³"}
